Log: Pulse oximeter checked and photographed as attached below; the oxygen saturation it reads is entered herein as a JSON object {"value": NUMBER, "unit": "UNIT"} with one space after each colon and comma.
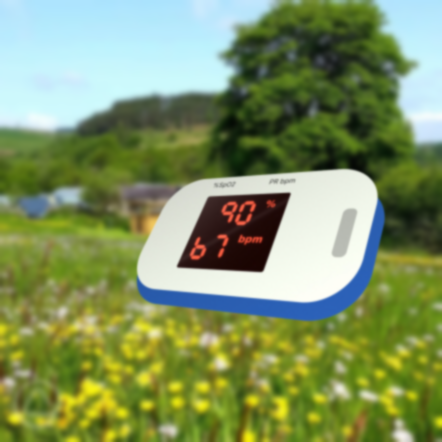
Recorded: {"value": 90, "unit": "%"}
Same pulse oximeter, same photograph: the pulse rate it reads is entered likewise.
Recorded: {"value": 67, "unit": "bpm"}
